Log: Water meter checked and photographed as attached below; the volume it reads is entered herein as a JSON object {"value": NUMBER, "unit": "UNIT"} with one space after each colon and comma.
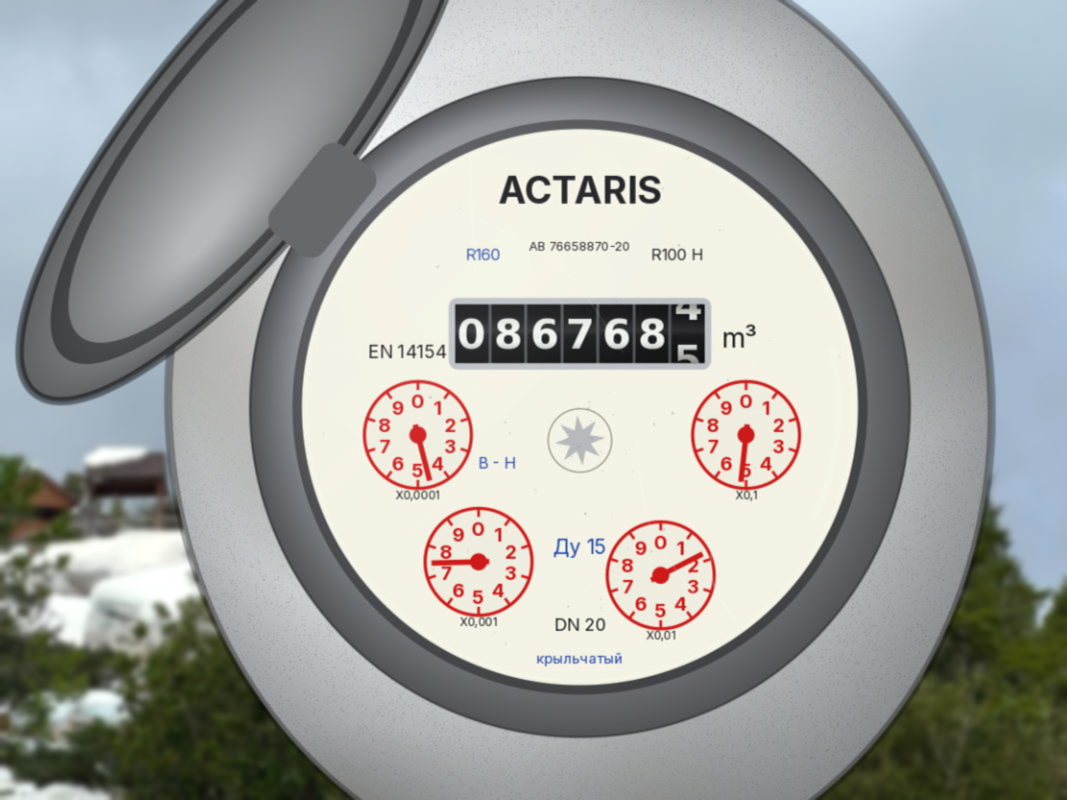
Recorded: {"value": 867684.5174, "unit": "m³"}
